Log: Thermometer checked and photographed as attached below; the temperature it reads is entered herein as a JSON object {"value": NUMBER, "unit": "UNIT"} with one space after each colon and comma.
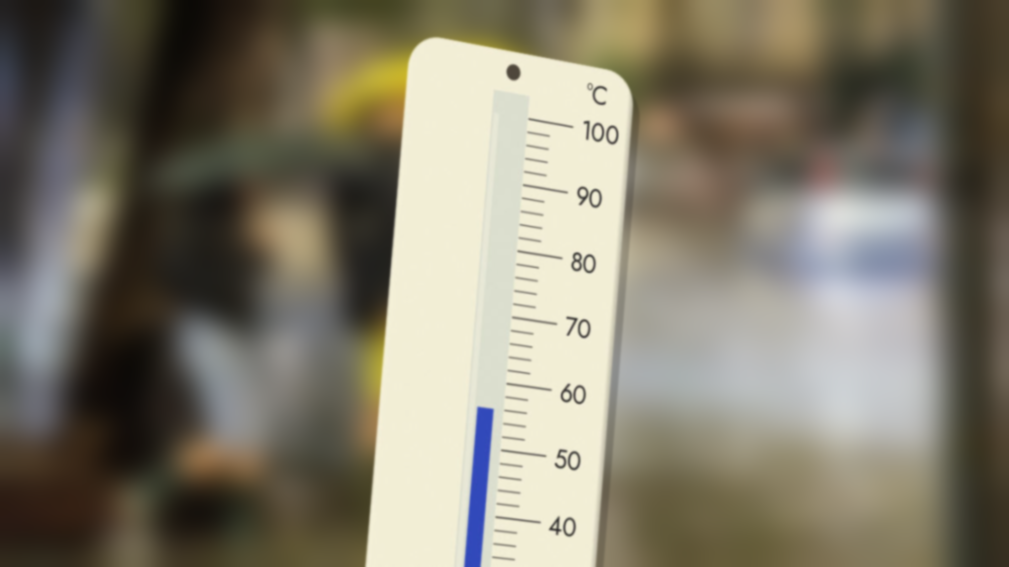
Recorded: {"value": 56, "unit": "°C"}
